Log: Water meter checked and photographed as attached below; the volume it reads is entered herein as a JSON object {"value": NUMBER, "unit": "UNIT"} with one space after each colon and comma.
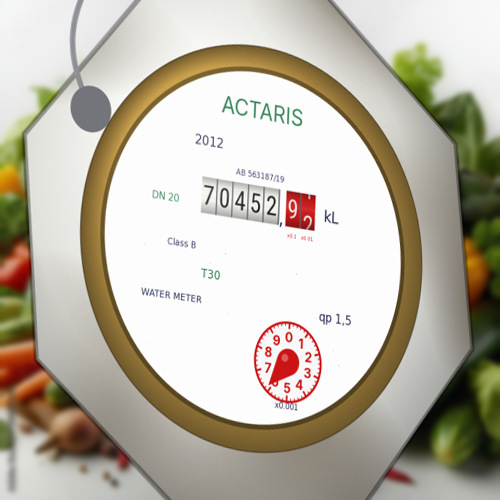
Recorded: {"value": 70452.916, "unit": "kL"}
